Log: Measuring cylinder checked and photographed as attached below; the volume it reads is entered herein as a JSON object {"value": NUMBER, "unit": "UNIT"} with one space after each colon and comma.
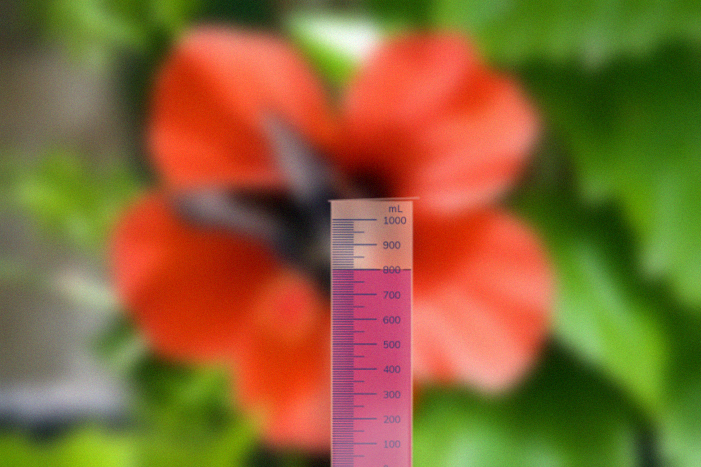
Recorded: {"value": 800, "unit": "mL"}
